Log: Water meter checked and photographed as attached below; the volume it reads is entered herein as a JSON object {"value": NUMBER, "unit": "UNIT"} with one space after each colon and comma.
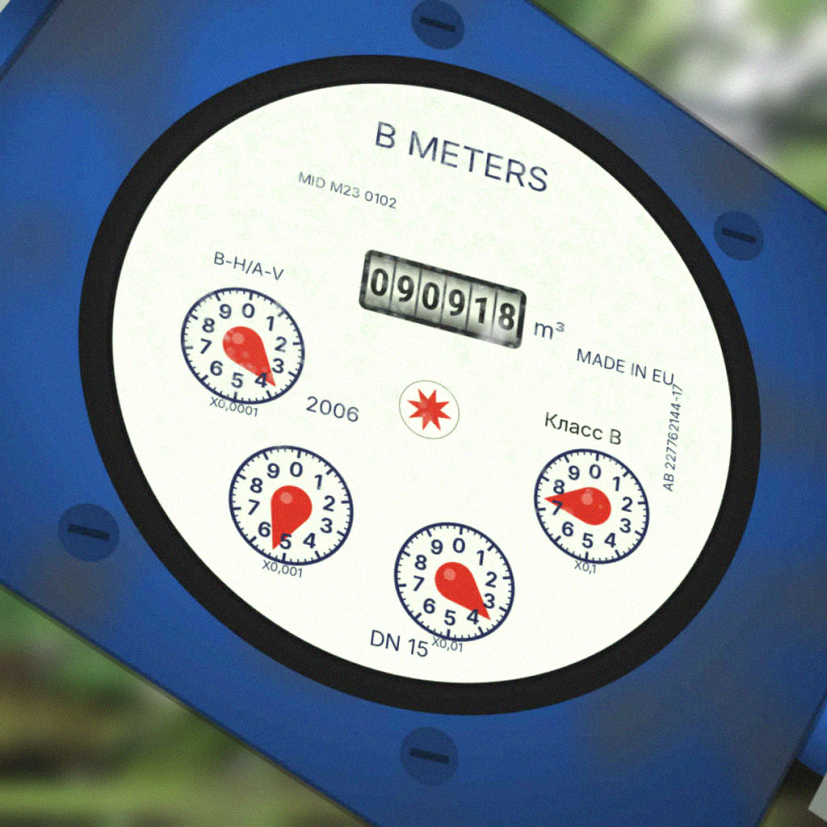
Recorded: {"value": 90918.7353, "unit": "m³"}
